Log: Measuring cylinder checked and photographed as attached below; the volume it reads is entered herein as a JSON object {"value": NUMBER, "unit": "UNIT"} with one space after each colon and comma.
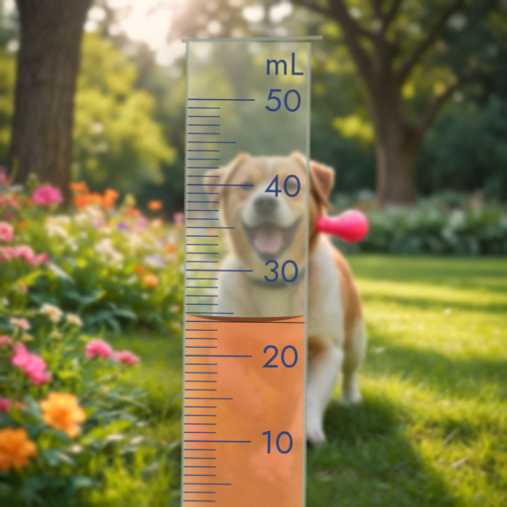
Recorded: {"value": 24, "unit": "mL"}
